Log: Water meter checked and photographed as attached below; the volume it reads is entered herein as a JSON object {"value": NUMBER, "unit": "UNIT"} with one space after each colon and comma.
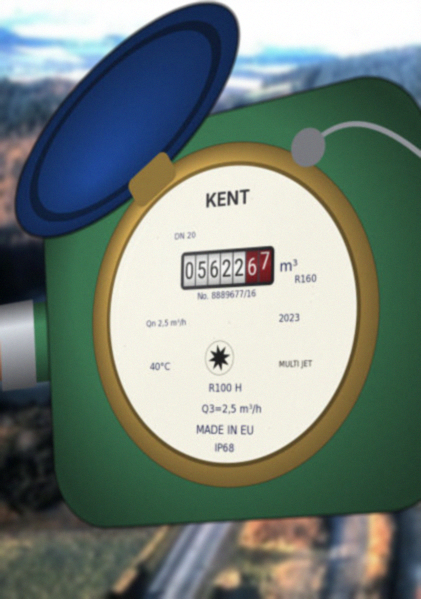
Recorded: {"value": 5622.67, "unit": "m³"}
